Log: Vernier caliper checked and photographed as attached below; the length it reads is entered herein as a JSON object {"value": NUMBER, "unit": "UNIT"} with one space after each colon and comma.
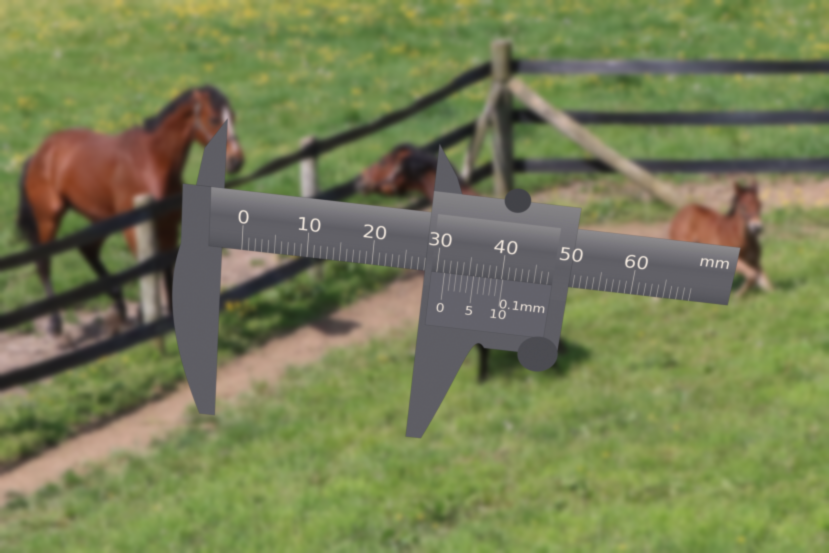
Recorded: {"value": 31.2, "unit": "mm"}
